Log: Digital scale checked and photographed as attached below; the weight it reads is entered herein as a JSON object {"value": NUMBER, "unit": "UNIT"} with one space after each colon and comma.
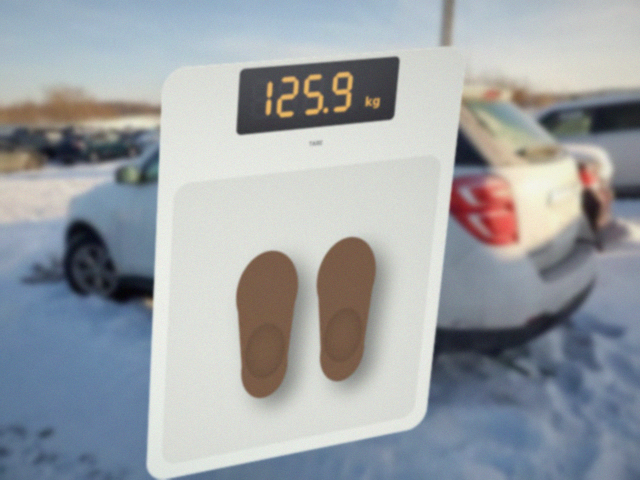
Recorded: {"value": 125.9, "unit": "kg"}
